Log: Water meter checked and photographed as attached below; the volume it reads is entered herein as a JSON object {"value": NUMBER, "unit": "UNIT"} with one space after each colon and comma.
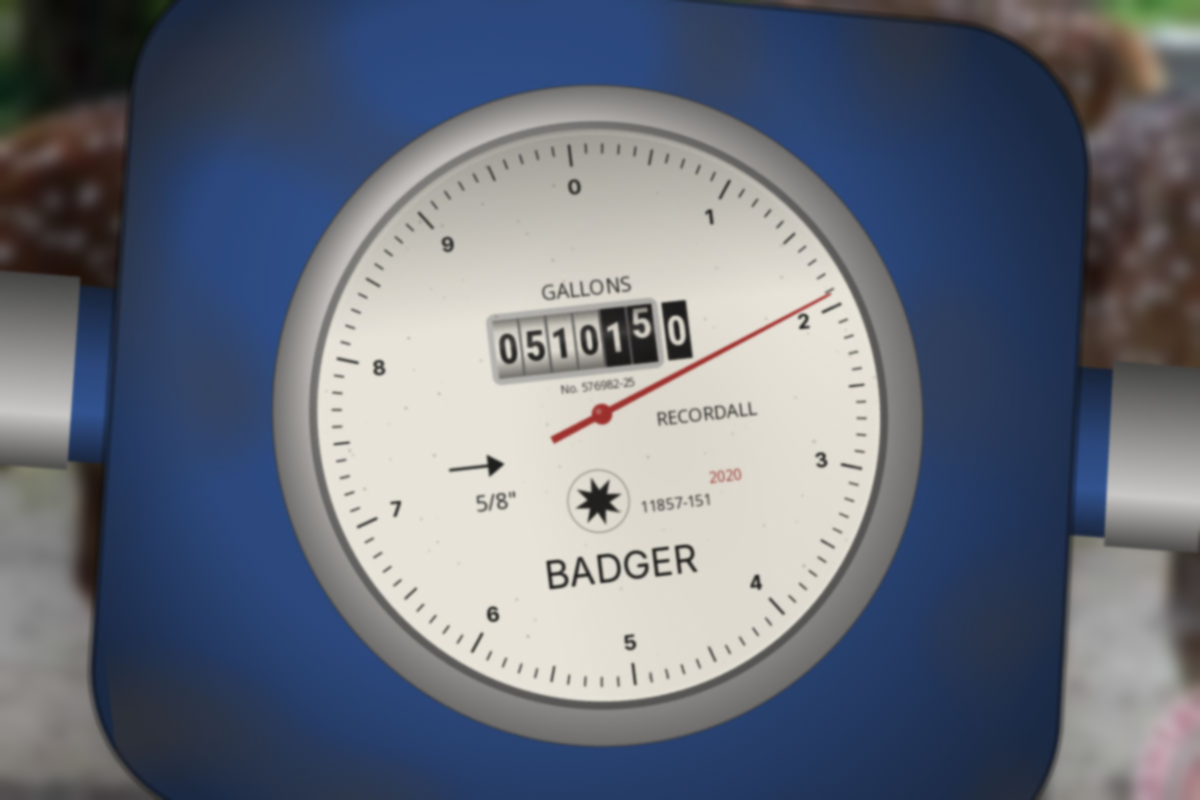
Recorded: {"value": 510151.9, "unit": "gal"}
